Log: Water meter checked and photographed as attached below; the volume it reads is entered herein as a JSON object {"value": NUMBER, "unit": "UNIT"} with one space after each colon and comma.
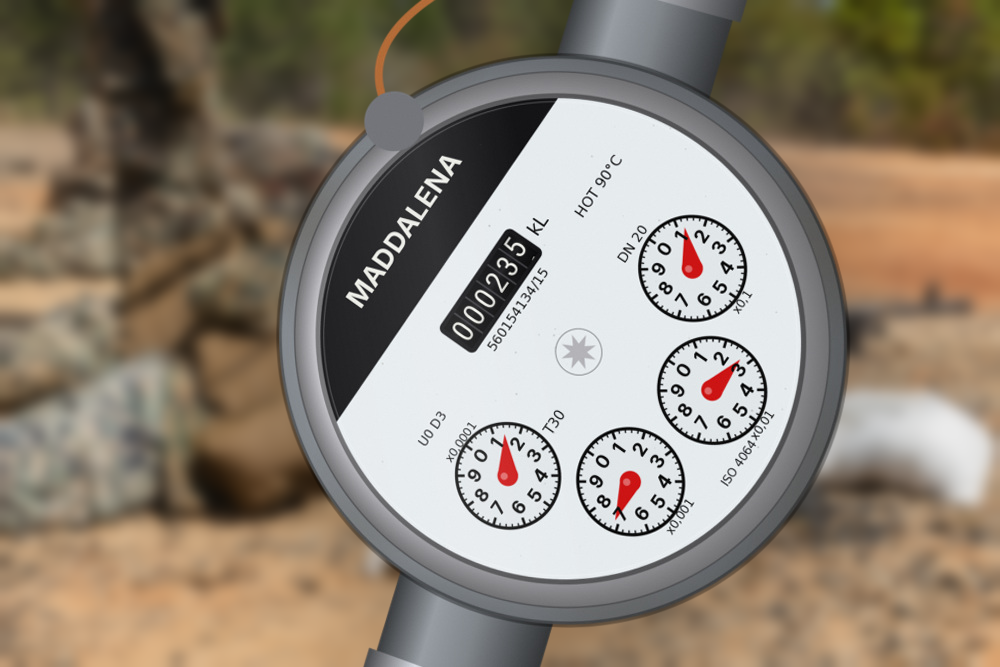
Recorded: {"value": 235.1271, "unit": "kL"}
